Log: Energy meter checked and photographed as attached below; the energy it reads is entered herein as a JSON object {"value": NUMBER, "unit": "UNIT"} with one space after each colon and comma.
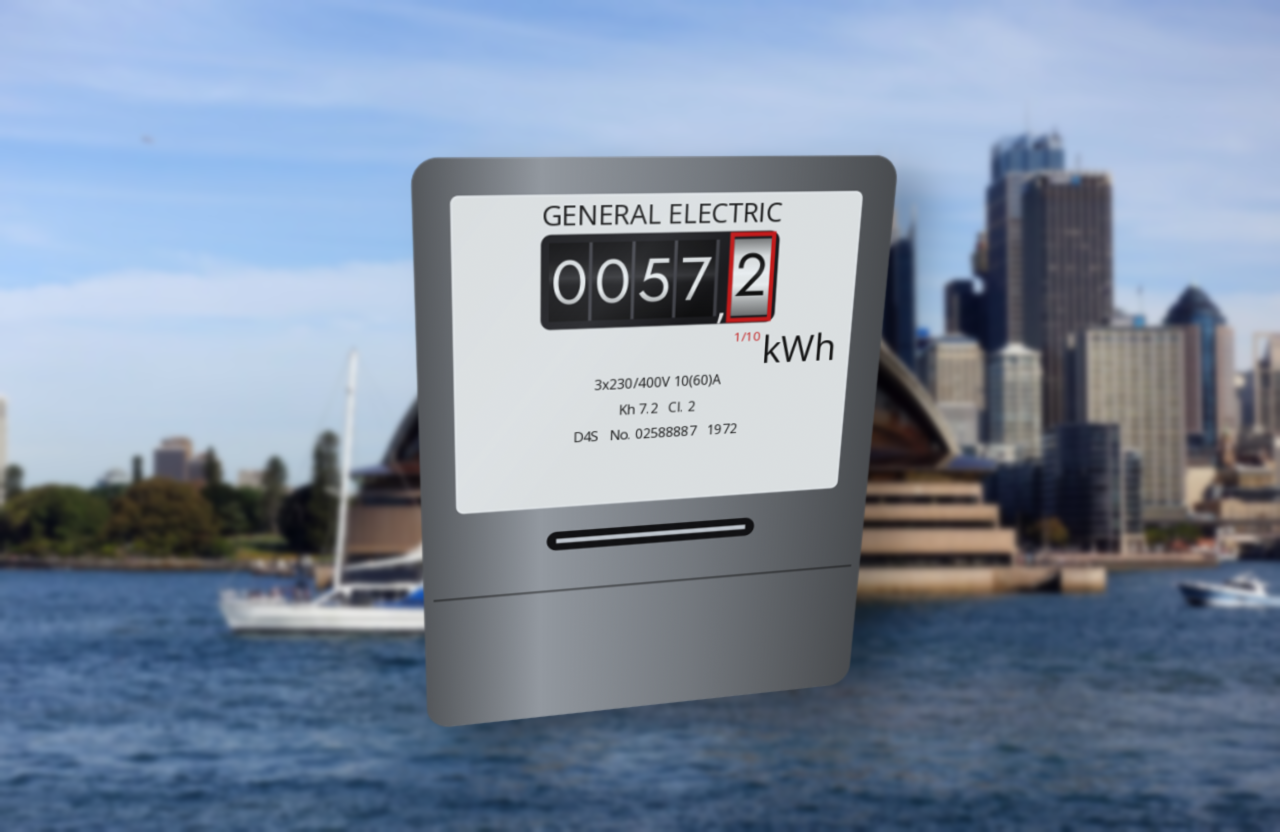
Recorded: {"value": 57.2, "unit": "kWh"}
